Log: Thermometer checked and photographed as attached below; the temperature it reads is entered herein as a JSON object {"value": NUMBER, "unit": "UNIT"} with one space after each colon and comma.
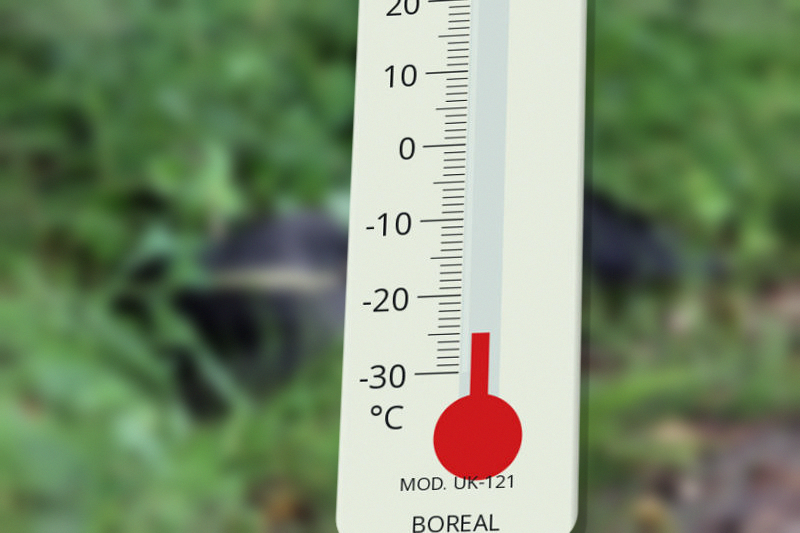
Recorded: {"value": -25, "unit": "°C"}
